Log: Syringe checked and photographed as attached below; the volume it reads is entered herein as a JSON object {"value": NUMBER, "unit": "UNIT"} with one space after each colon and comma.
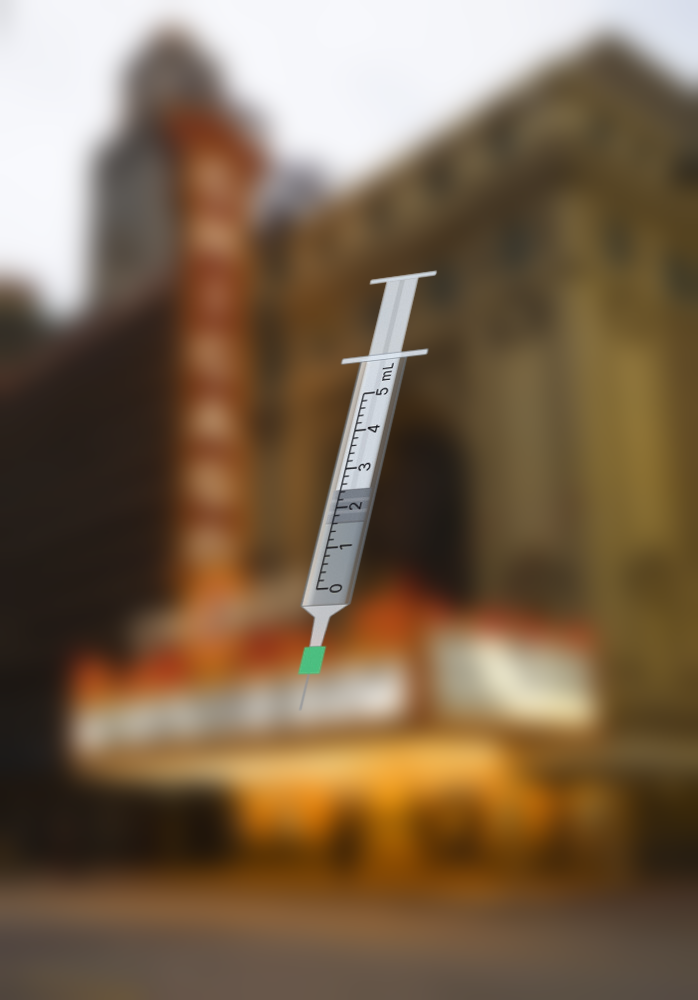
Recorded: {"value": 1.6, "unit": "mL"}
